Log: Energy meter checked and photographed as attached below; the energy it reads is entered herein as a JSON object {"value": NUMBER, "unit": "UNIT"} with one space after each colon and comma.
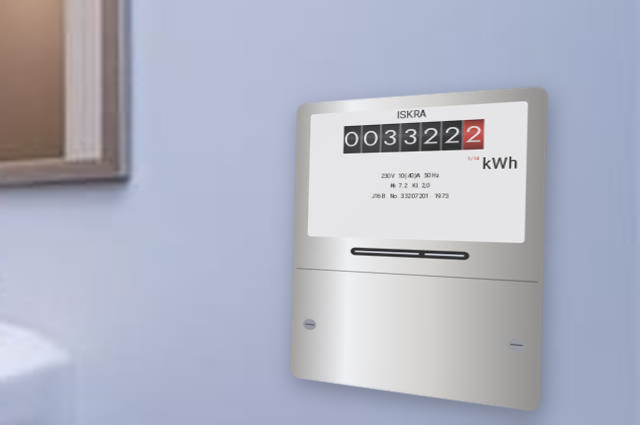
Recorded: {"value": 3322.2, "unit": "kWh"}
